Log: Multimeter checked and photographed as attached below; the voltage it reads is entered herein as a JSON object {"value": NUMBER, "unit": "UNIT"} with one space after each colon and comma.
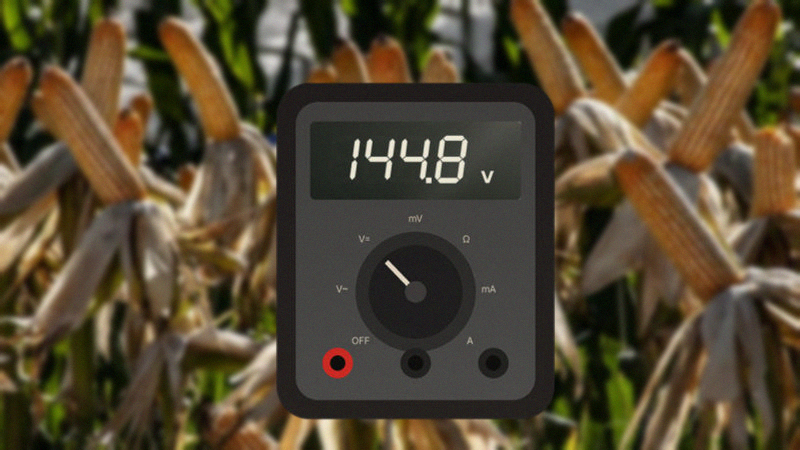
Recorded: {"value": 144.8, "unit": "V"}
